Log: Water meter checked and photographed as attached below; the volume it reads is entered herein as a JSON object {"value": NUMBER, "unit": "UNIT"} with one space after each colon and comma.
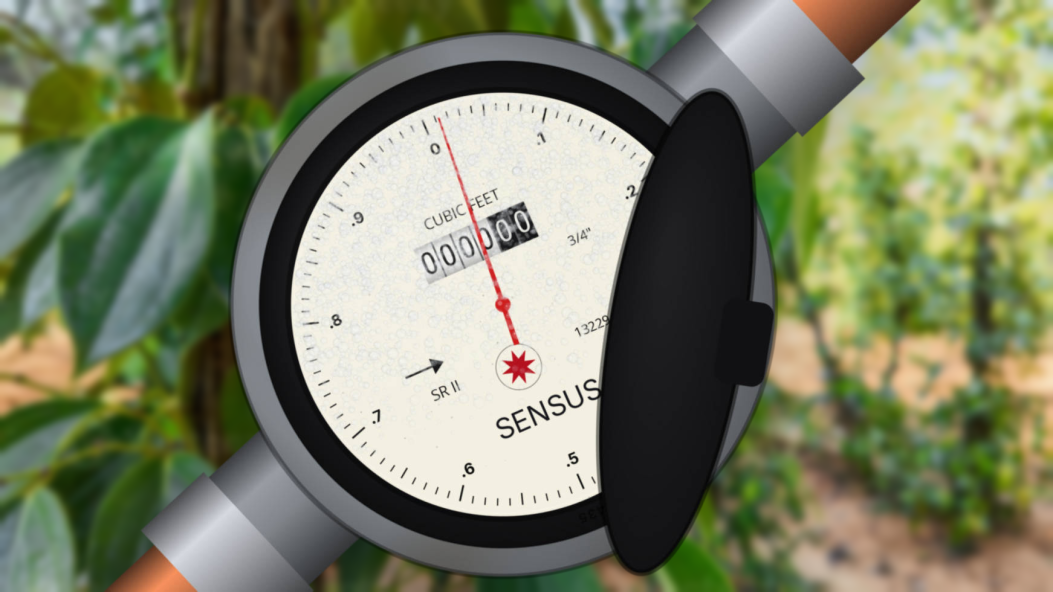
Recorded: {"value": 0.01, "unit": "ft³"}
